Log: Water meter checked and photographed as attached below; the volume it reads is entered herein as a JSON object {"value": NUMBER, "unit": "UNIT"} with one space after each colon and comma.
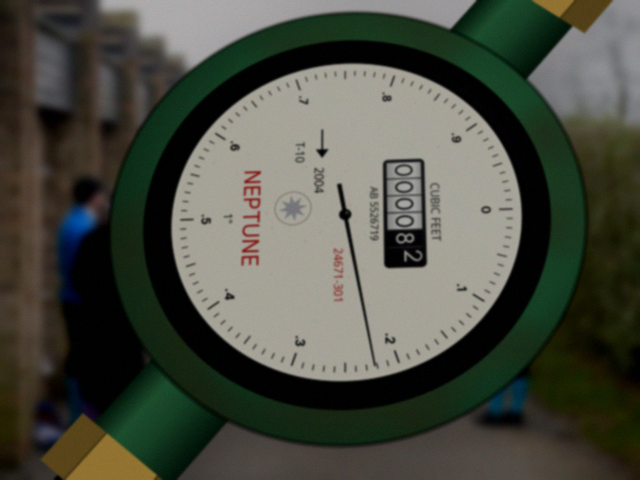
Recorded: {"value": 82.22, "unit": "ft³"}
